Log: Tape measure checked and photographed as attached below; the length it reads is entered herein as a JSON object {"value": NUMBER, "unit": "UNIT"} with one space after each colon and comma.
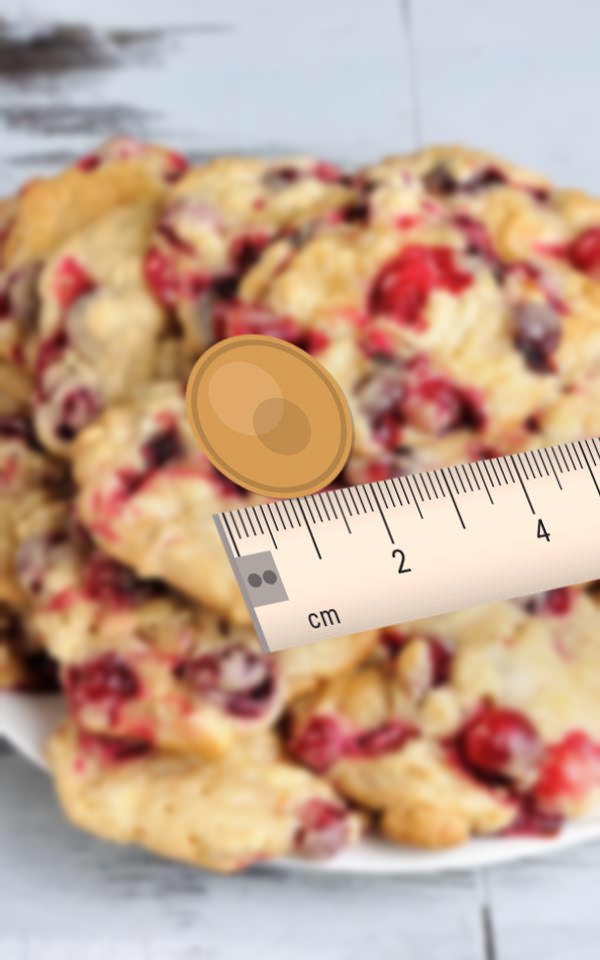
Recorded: {"value": 2.1, "unit": "cm"}
